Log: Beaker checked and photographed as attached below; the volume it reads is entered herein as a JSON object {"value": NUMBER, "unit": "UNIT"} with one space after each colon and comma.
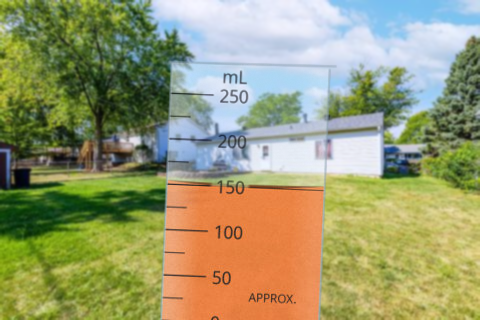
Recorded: {"value": 150, "unit": "mL"}
